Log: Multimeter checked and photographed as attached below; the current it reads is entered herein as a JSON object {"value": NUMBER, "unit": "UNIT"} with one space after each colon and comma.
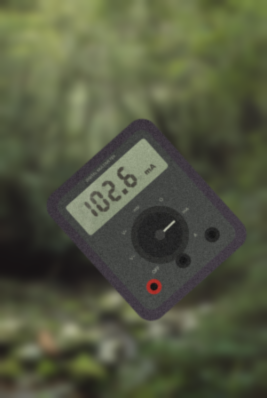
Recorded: {"value": 102.6, "unit": "mA"}
